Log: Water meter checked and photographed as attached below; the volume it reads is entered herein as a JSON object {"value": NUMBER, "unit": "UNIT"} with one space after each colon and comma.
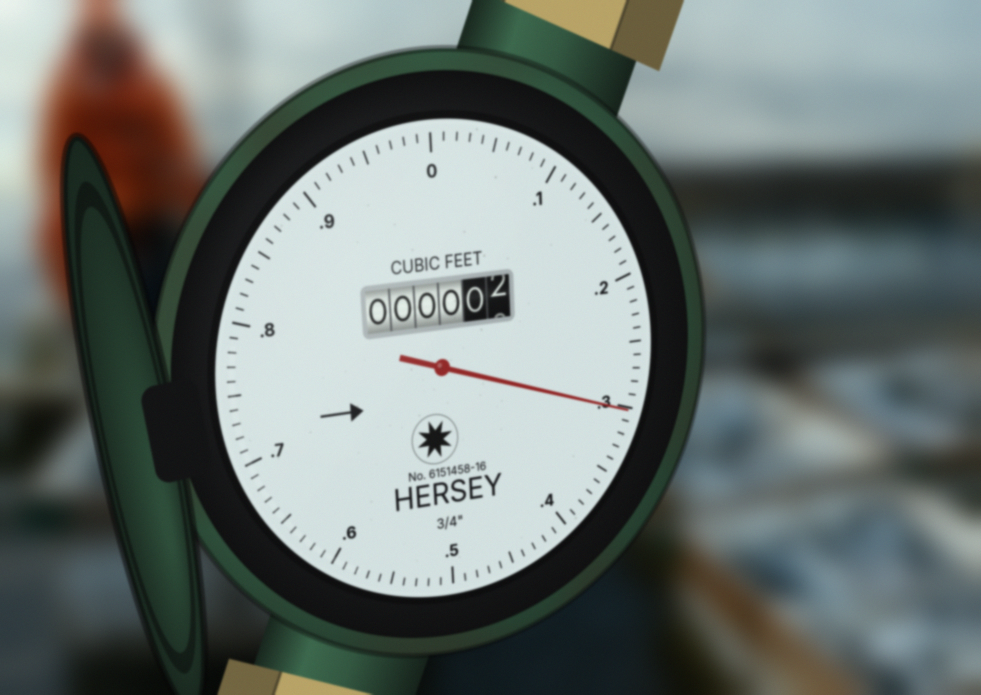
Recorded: {"value": 2.30, "unit": "ft³"}
